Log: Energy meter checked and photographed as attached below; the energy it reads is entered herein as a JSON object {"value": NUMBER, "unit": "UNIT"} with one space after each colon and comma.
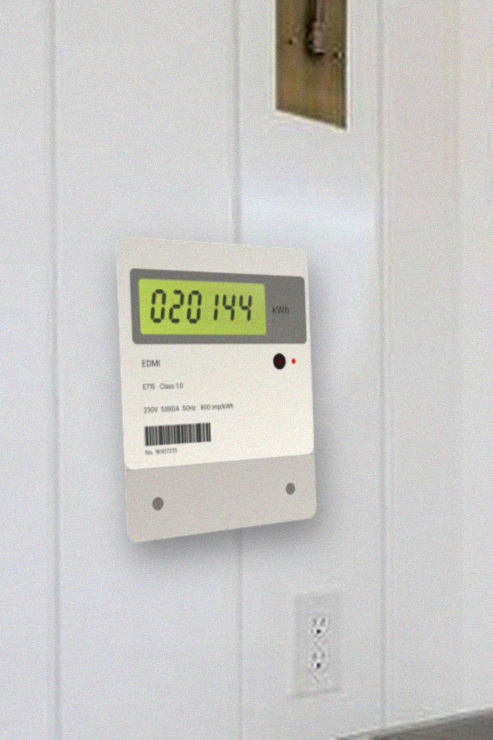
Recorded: {"value": 20144, "unit": "kWh"}
